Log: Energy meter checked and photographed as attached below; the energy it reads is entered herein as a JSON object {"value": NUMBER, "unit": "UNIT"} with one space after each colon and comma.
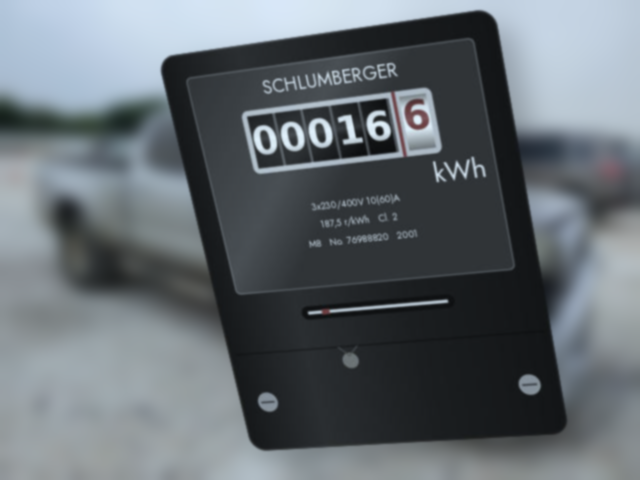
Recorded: {"value": 16.6, "unit": "kWh"}
